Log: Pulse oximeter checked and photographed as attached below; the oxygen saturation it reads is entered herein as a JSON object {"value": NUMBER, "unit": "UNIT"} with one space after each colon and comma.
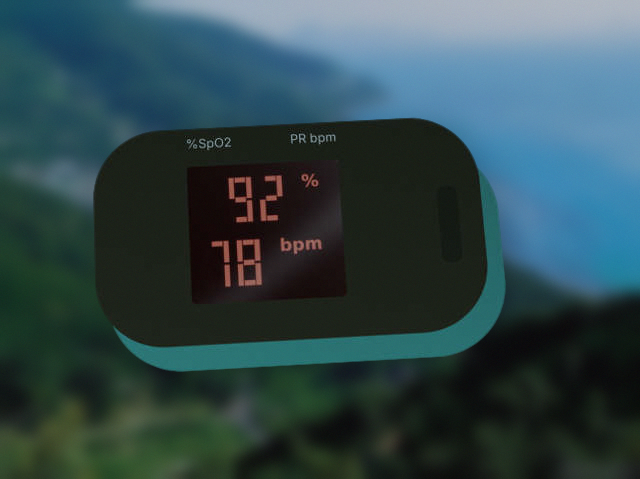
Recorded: {"value": 92, "unit": "%"}
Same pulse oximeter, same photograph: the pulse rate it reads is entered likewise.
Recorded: {"value": 78, "unit": "bpm"}
